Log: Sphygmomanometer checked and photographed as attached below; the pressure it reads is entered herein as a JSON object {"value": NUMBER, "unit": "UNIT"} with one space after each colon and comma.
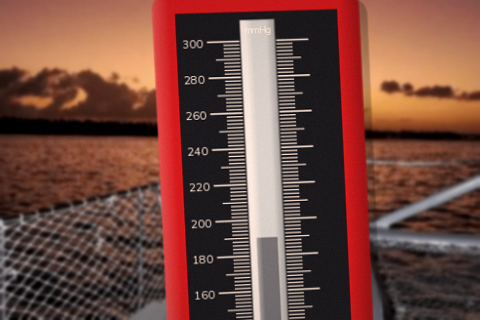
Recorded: {"value": 190, "unit": "mmHg"}
